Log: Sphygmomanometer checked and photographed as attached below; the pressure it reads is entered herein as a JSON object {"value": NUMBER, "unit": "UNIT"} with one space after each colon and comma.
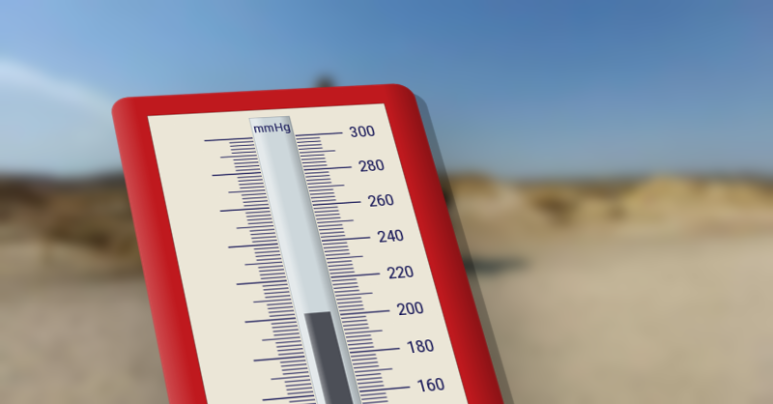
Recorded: {"value": 202, "unit": "mmHg"}
